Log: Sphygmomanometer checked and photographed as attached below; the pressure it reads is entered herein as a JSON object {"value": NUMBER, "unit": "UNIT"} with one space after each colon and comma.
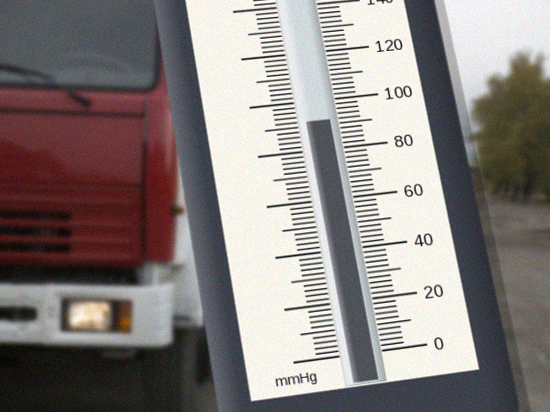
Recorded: {"value": 92, "unit": "mmHg"}
